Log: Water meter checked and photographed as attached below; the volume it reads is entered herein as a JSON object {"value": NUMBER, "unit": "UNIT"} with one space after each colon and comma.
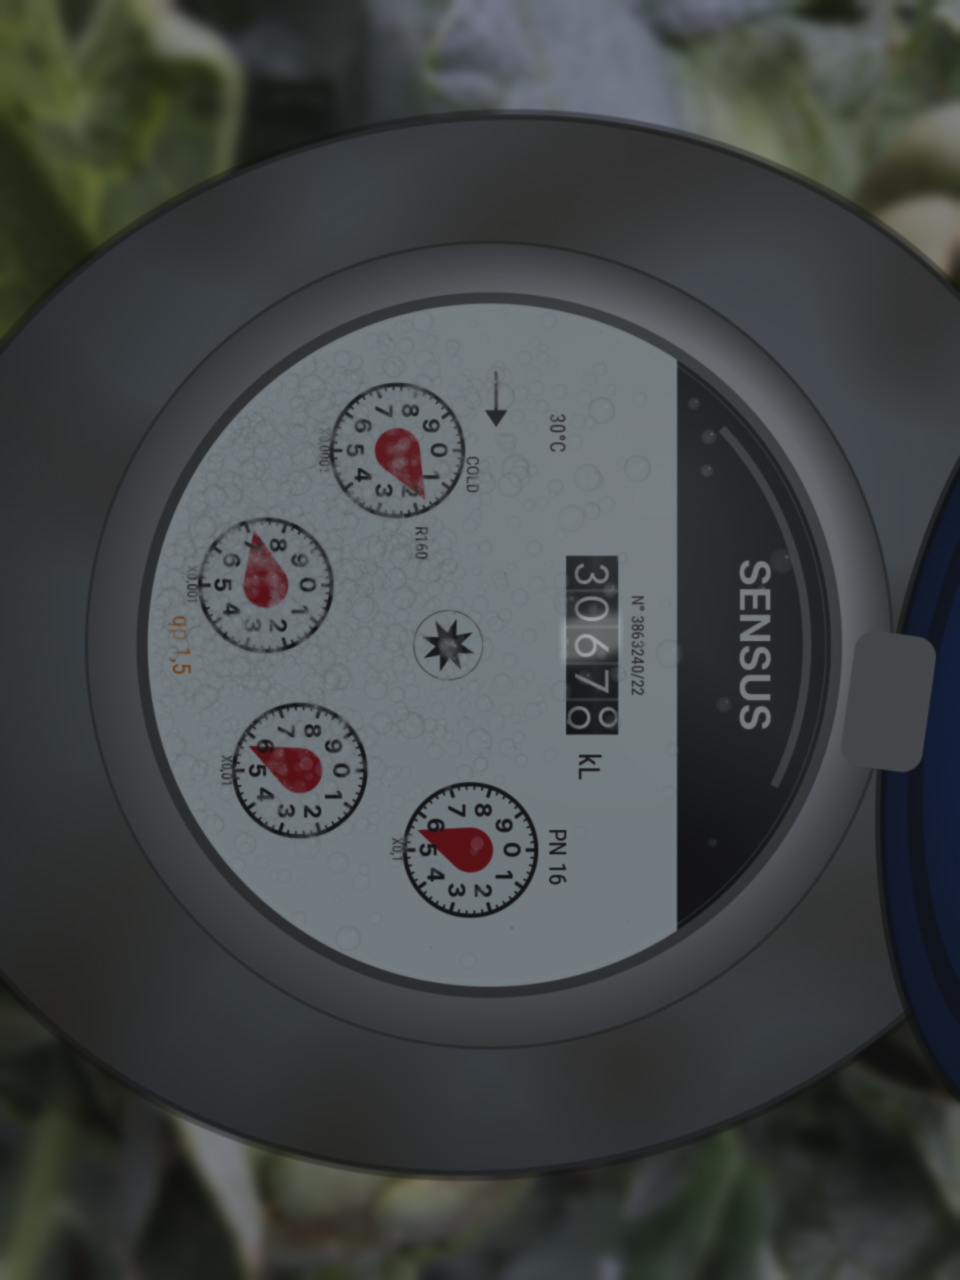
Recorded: {"value": 30678.5571, "unit": "kL"}
